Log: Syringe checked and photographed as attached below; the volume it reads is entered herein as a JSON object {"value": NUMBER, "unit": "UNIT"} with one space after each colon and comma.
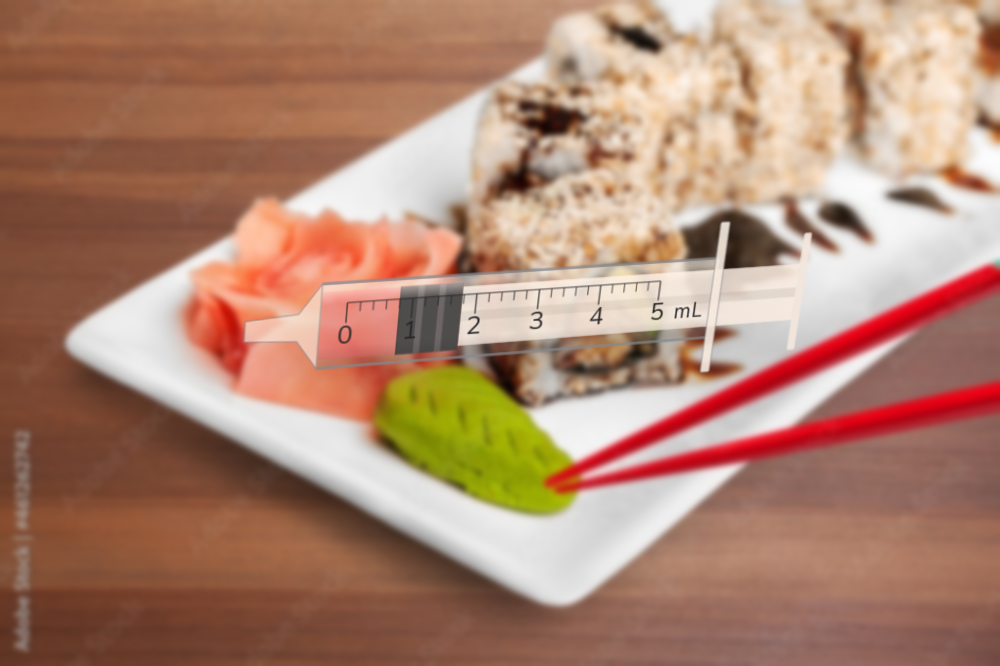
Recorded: {"value": 0.8, "unit": "mL"}
